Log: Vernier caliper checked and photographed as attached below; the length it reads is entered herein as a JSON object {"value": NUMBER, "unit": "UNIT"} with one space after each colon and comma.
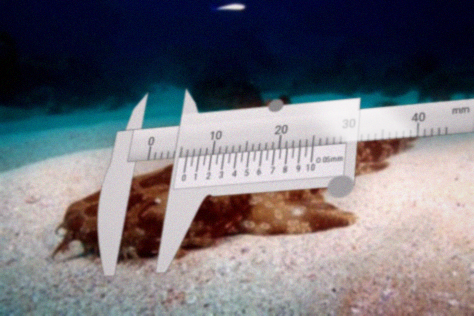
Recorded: {"value": 6.0, "unit": "mm"}
